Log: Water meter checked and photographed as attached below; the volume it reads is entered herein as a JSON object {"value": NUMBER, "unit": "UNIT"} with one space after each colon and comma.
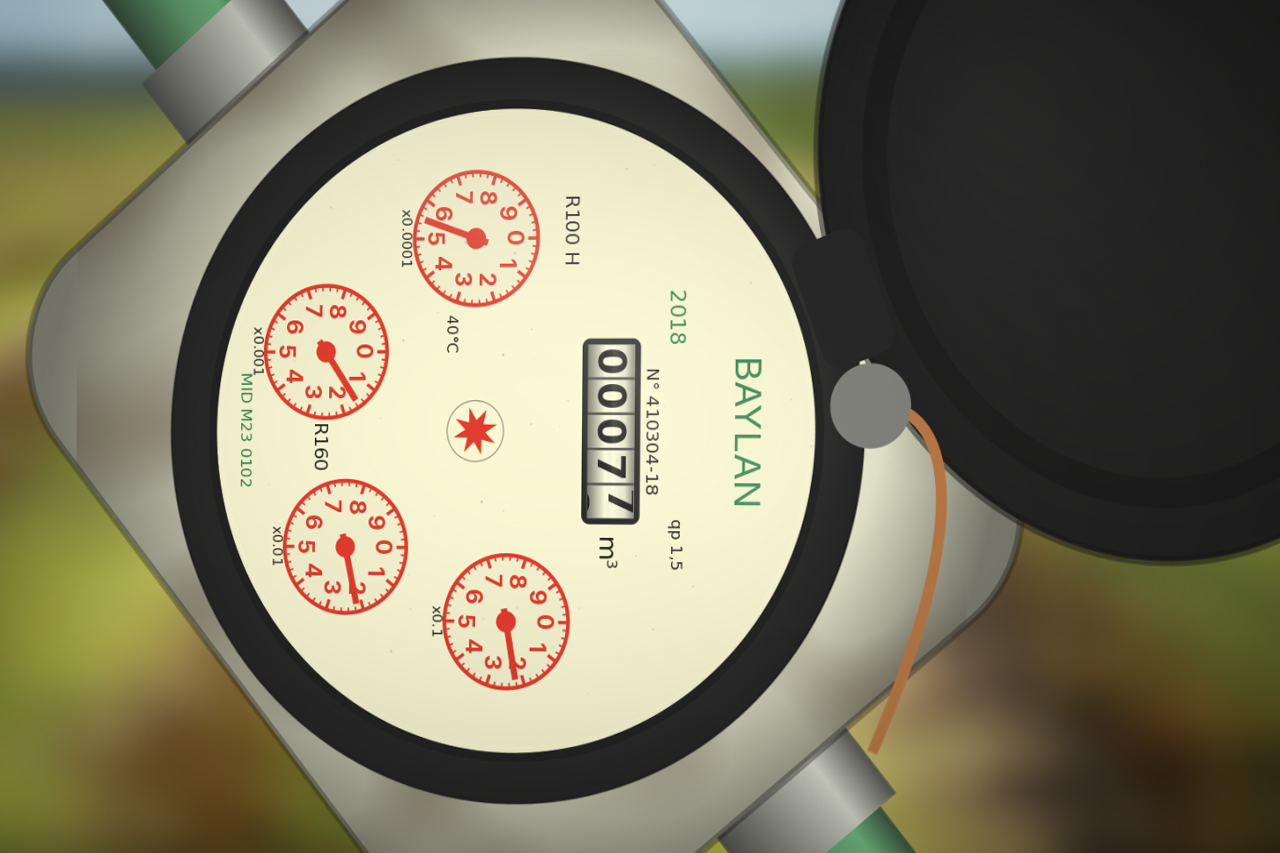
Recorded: {"value": 77.2215, "unit": "m³"}
